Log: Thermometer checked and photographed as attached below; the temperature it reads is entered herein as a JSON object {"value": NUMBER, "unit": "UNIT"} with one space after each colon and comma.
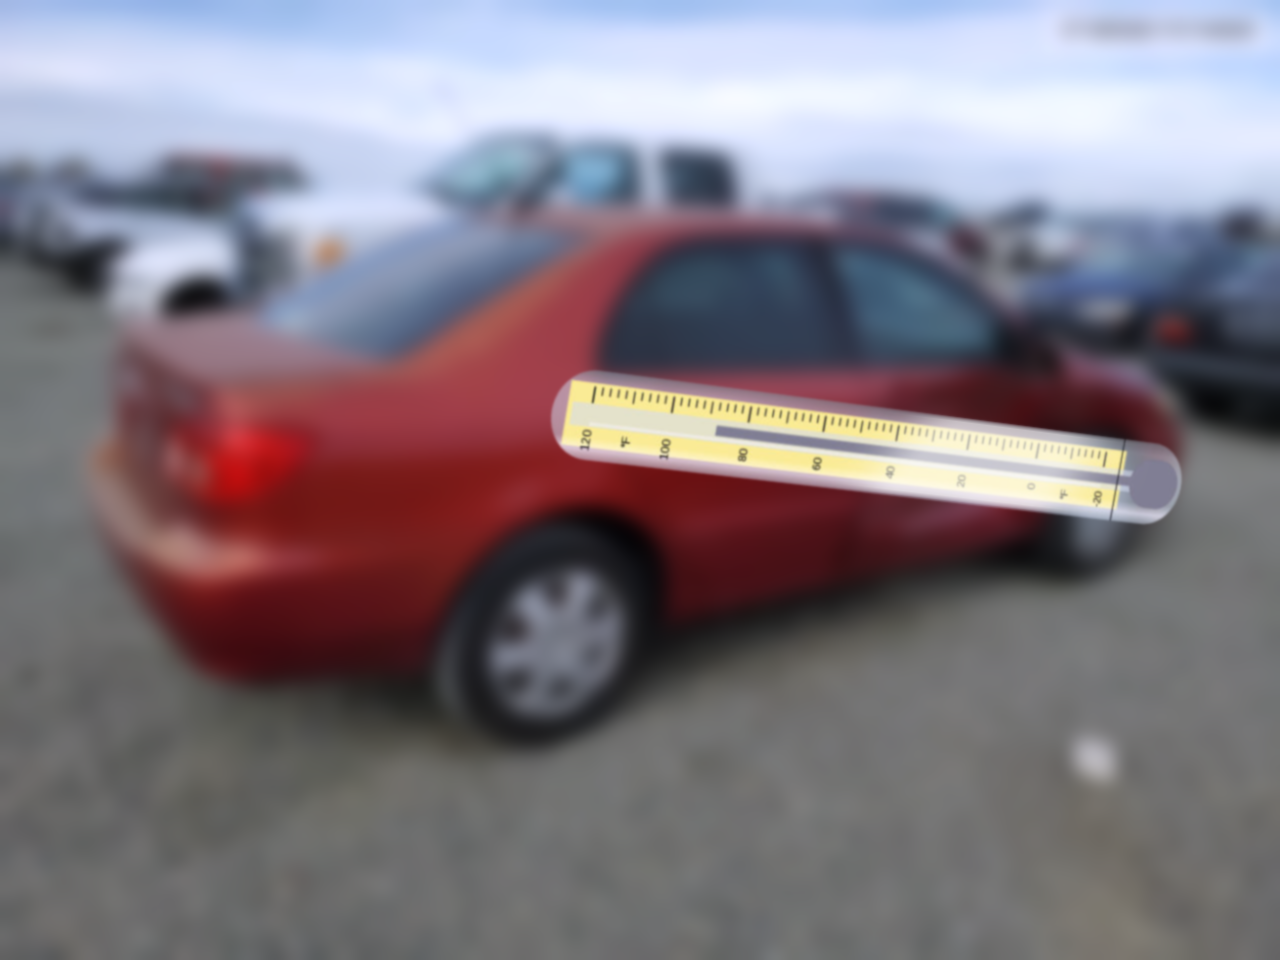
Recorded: {"value": 88, "unit": "°F"}
